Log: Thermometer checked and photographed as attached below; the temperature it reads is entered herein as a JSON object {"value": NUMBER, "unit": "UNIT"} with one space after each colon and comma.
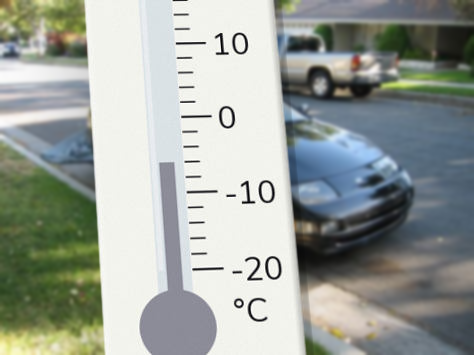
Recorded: {"value": -6, "unit": "°C"}
